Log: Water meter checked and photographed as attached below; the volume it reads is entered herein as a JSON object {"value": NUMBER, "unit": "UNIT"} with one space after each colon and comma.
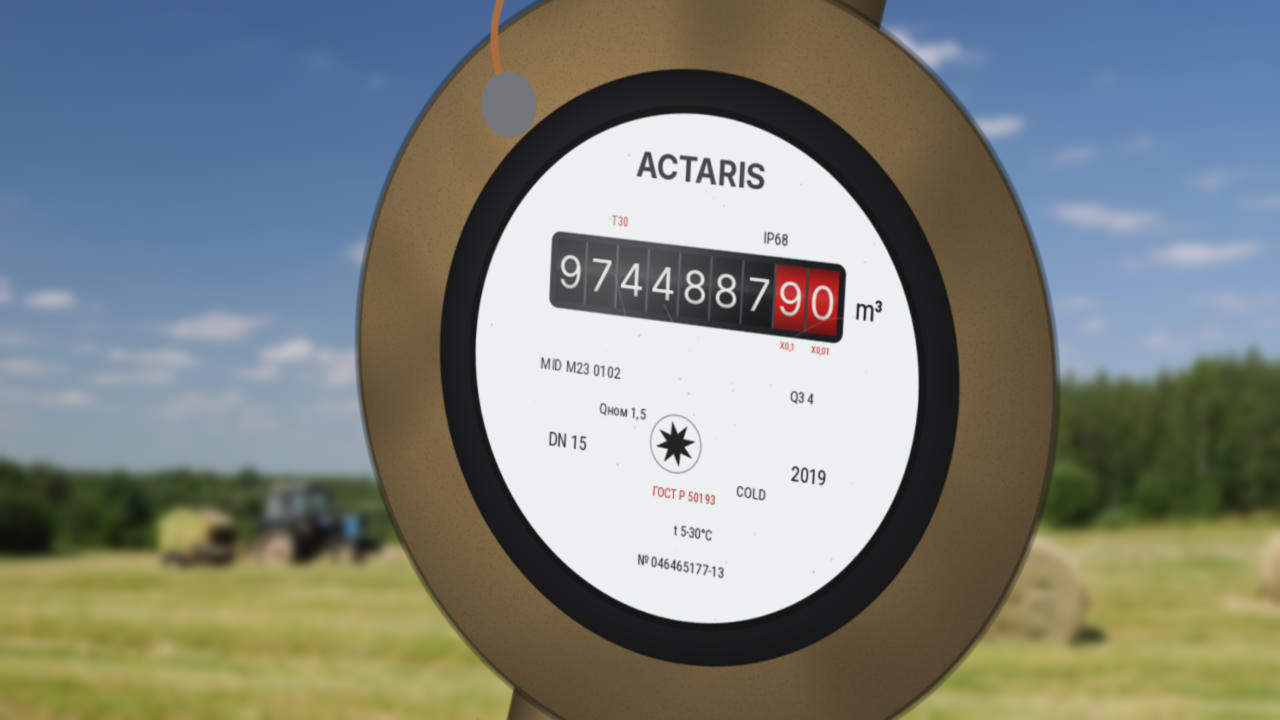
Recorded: {"value": 9744887.90, "unit": "m³"}
